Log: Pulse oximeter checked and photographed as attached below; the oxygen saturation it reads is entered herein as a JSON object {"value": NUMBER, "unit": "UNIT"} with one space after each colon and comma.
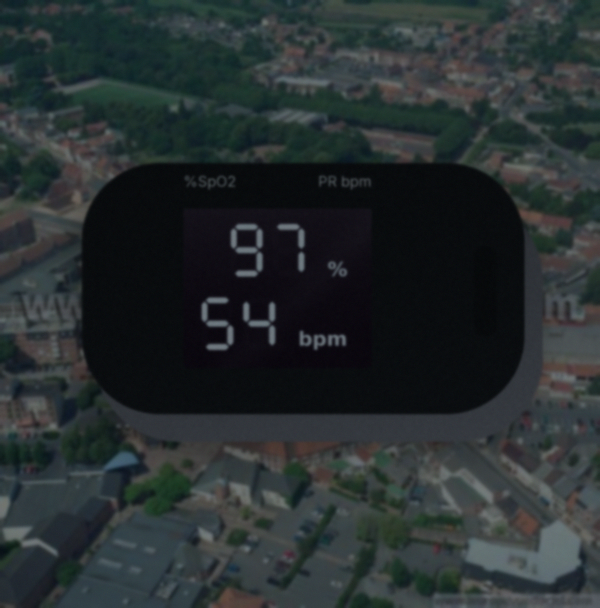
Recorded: {"value": 97, "unit": "%"}
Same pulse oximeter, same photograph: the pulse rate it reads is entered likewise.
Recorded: {"value": 54, "unit": "bpm"}
